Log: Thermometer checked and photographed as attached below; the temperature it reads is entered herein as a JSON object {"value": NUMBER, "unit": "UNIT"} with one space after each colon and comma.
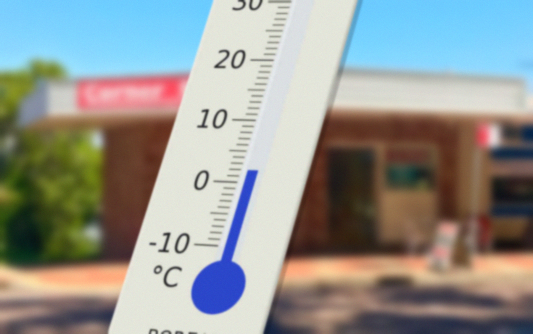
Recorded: {"value": 2, "unit": "°C"}
